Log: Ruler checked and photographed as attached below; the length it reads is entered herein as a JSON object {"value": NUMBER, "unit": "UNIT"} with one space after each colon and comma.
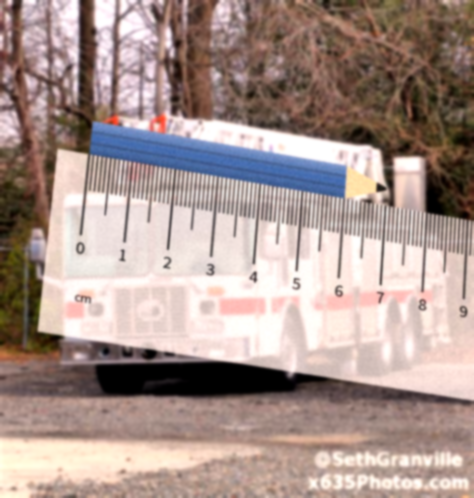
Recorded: {"value": 7, "unit": "cm"}
